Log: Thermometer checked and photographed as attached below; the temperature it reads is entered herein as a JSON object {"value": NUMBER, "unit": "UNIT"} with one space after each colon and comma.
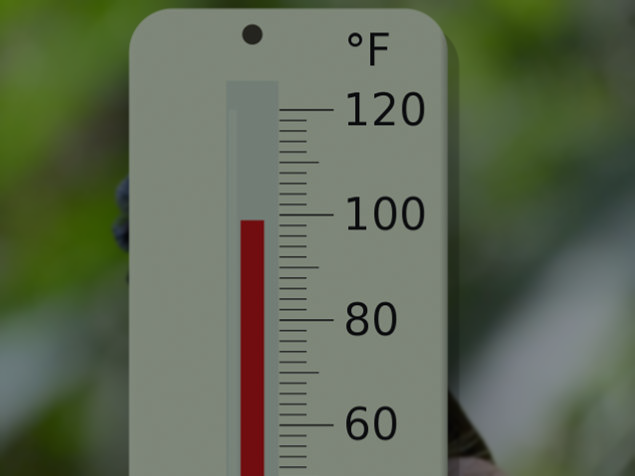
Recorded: {"value": 99, "unit": "°F"}
